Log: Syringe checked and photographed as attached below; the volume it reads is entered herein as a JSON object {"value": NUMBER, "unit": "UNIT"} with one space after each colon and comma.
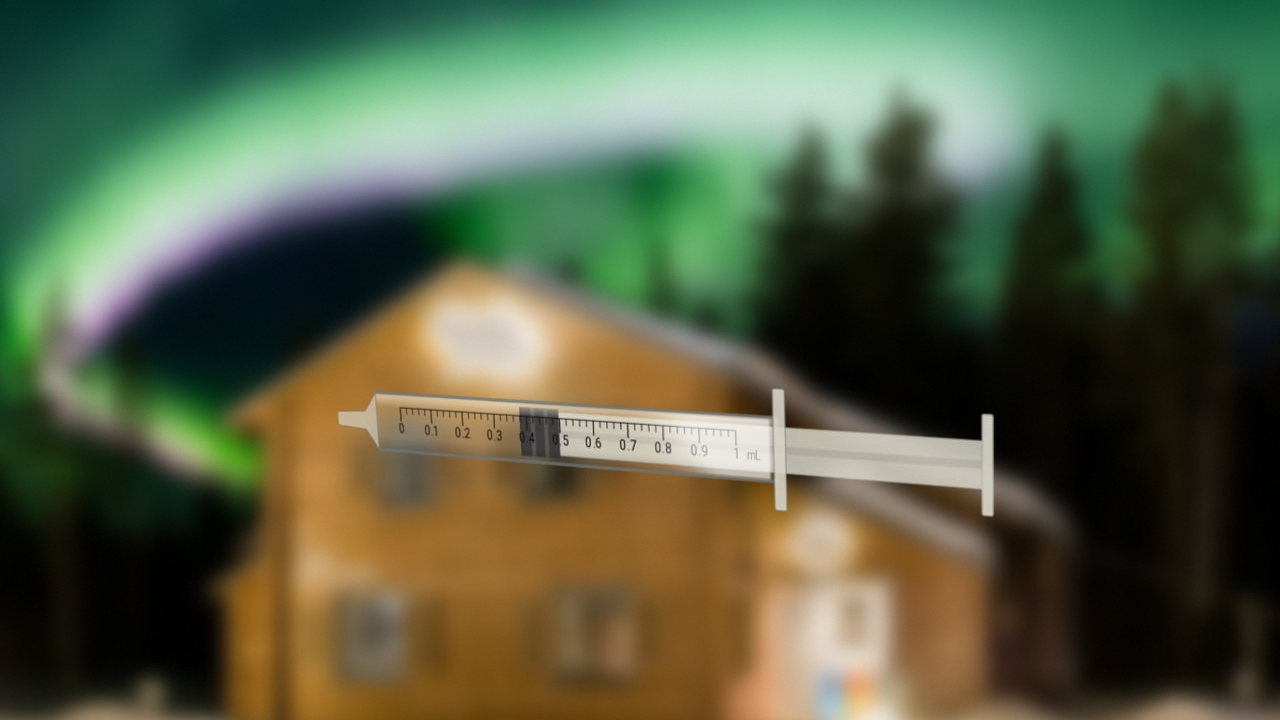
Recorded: {"value": 0.38, "unit": "mL"}
